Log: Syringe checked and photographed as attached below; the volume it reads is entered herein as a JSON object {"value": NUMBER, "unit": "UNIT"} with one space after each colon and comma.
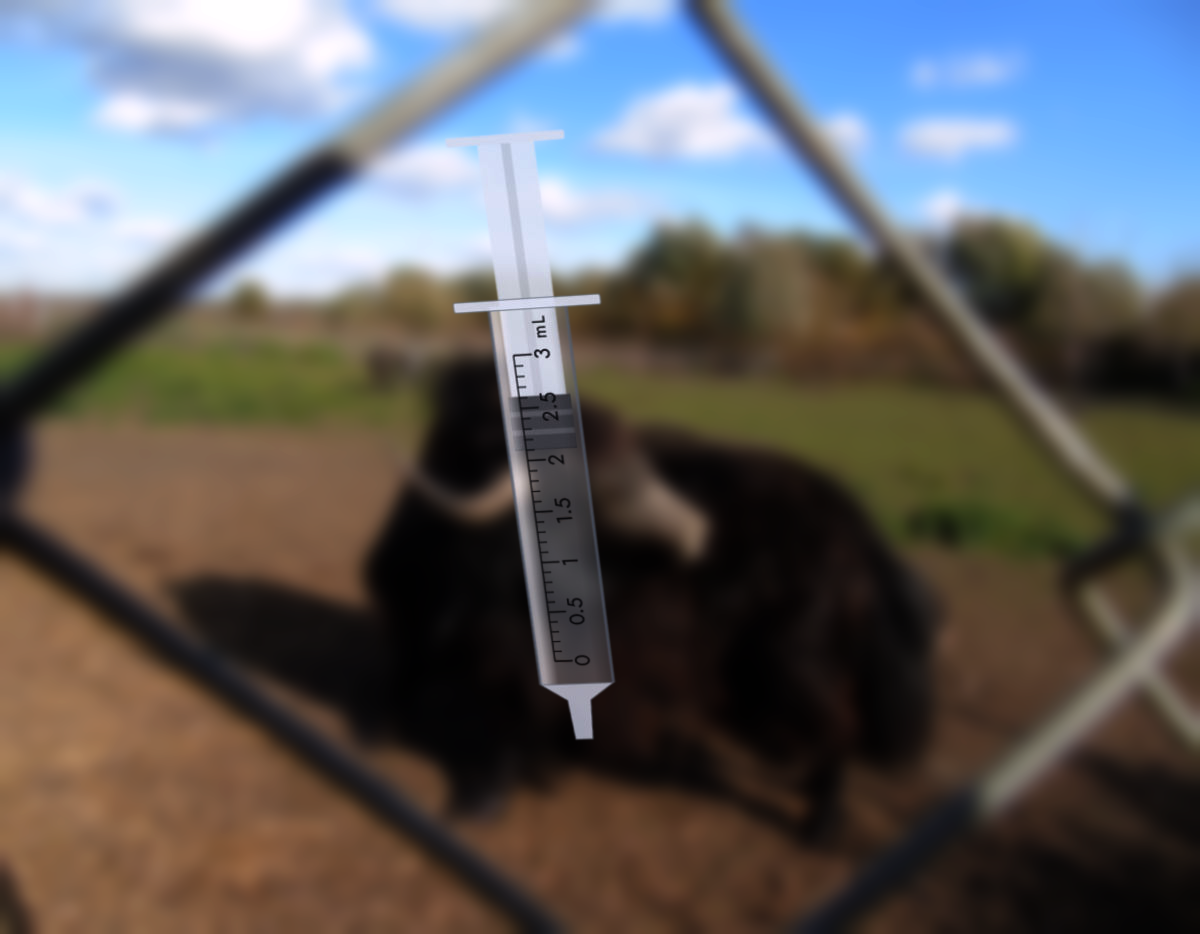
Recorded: {"value": 2.1, "unit": "mL"}
